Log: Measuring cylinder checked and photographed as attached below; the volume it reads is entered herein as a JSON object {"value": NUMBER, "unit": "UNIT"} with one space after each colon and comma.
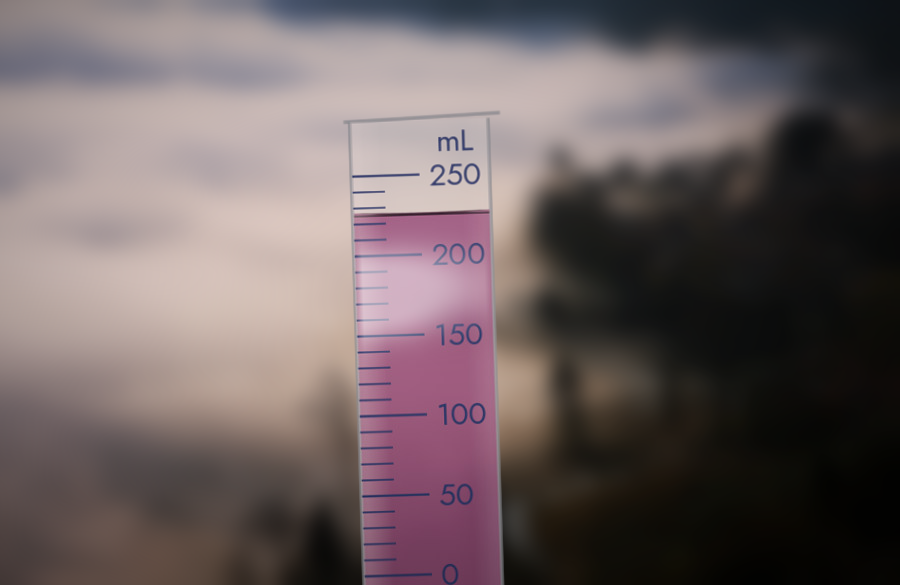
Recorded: {"value": 225, "unit": "mL"}
